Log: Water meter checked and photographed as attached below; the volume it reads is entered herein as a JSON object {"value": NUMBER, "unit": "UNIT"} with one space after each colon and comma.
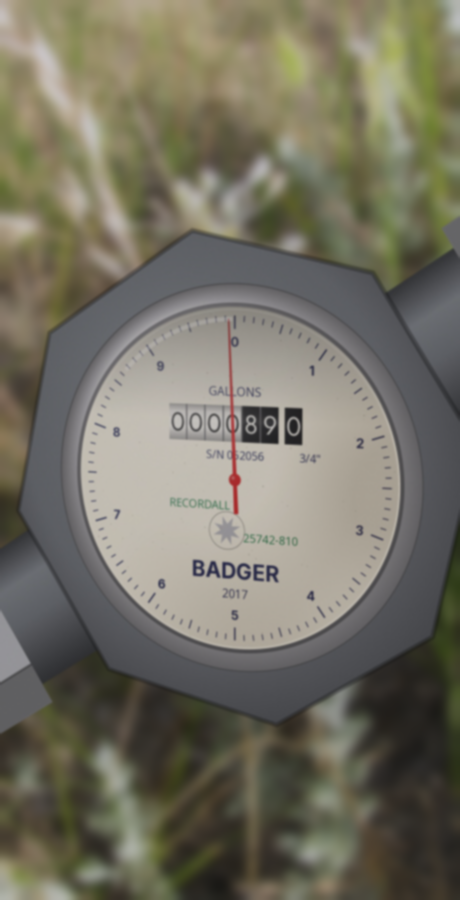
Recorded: {"value": 889.9, "unit": "gal"}
